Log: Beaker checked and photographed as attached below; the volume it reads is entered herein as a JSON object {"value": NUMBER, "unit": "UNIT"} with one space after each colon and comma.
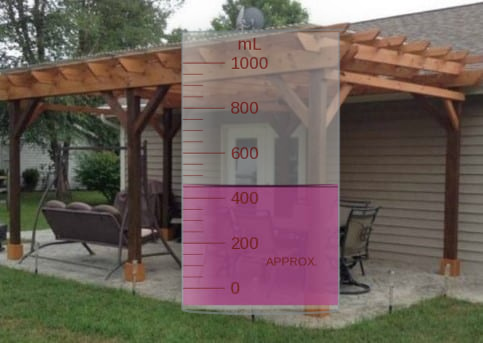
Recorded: {"value": 450, "unit": "mL"}
